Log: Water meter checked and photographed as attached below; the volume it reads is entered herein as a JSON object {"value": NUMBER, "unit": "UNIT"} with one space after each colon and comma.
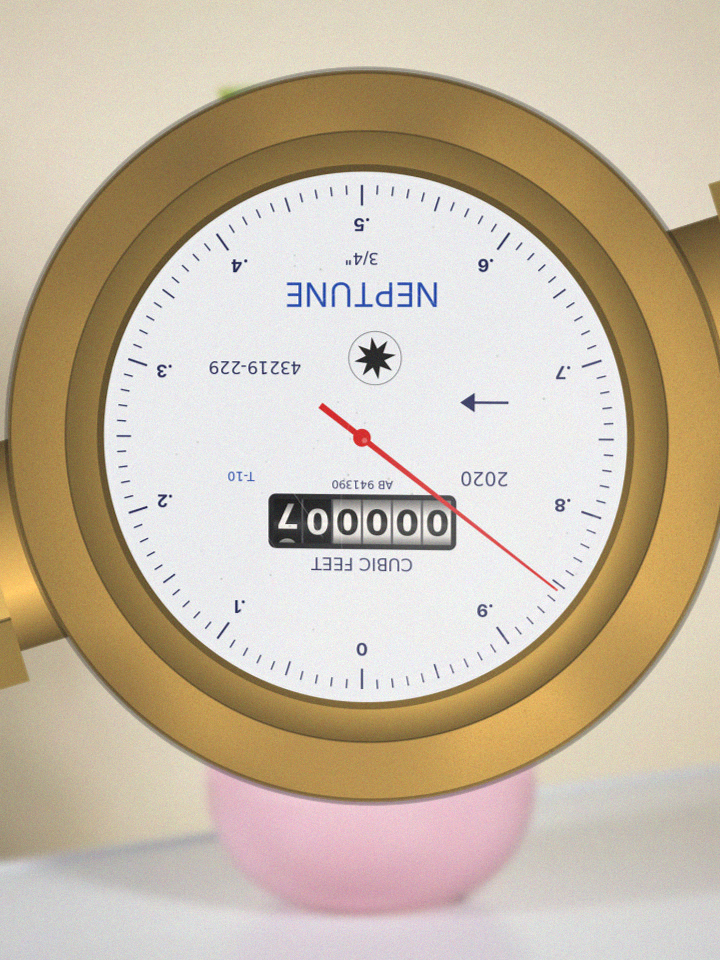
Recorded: {"value": 6.85, "unit": "ft³"}
